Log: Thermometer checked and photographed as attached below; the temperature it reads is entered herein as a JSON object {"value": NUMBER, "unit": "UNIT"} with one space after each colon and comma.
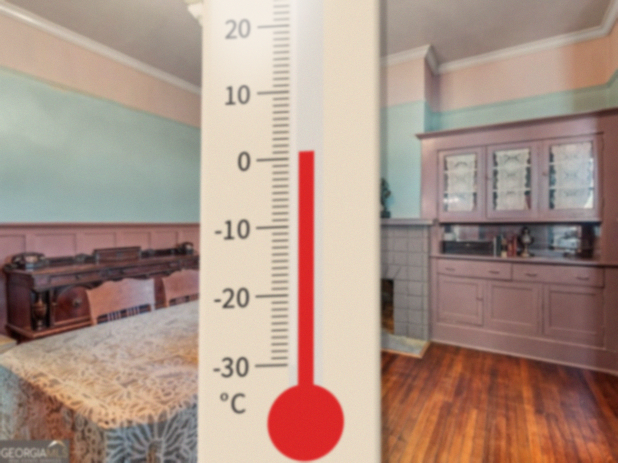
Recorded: {"value": 1, "unit": "°C"}
